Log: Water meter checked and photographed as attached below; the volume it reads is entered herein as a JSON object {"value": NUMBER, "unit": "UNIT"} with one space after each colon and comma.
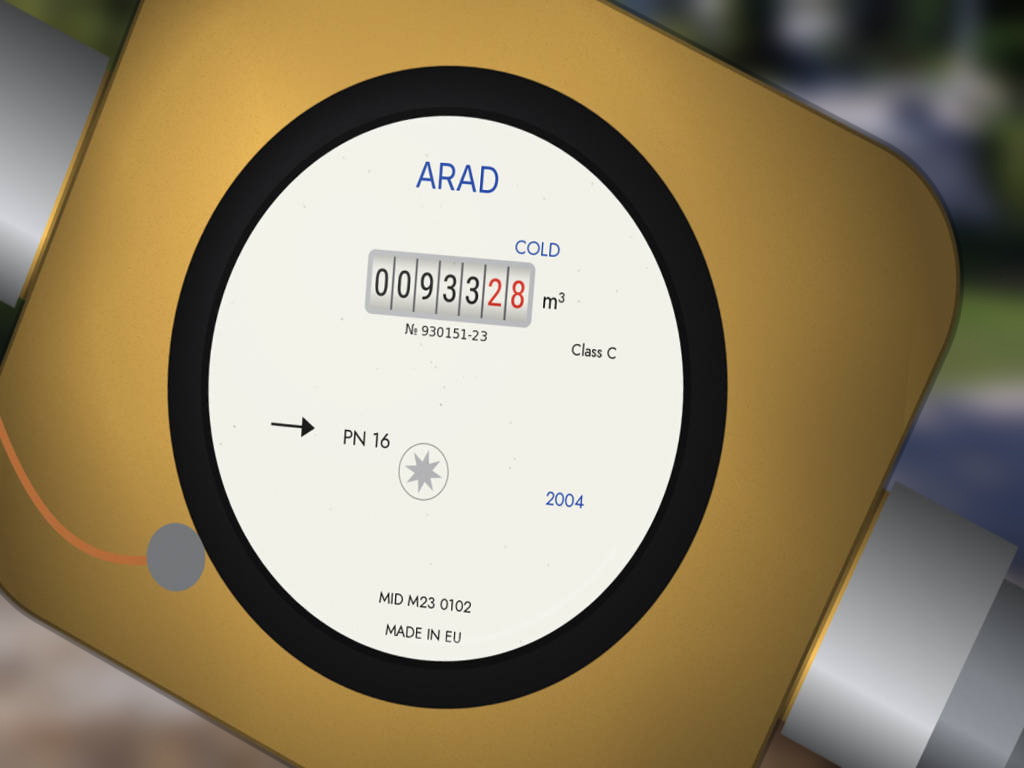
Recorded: {"value": 933.28, "unit": "m³"}
